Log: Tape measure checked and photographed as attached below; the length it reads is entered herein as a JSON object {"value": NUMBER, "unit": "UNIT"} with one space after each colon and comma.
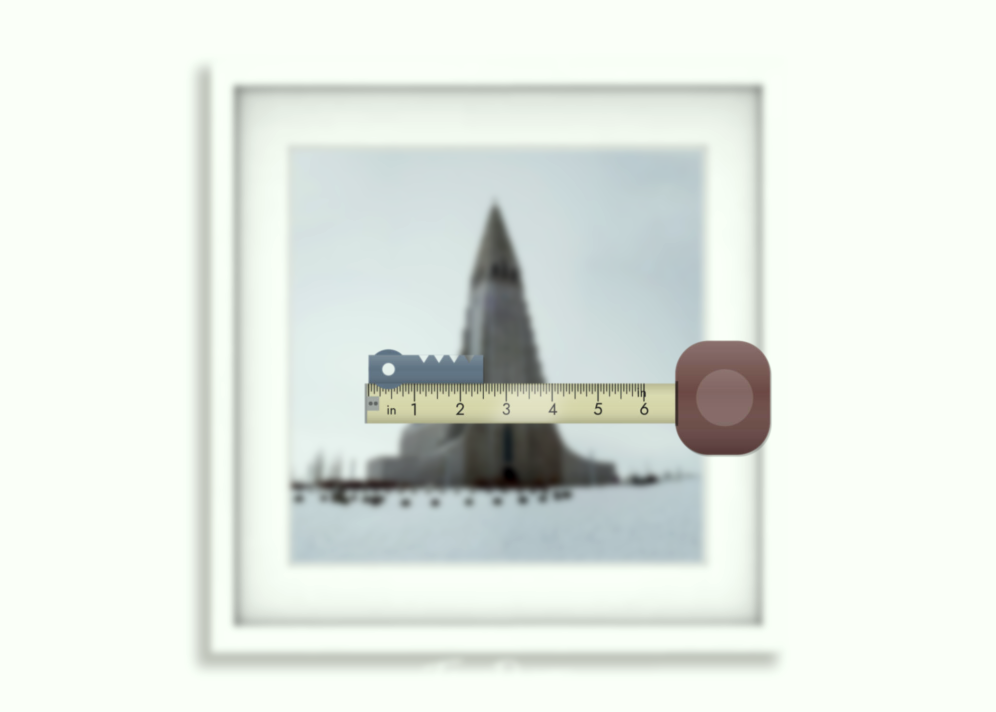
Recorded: {"value": 2.5, "unit": "in"}
